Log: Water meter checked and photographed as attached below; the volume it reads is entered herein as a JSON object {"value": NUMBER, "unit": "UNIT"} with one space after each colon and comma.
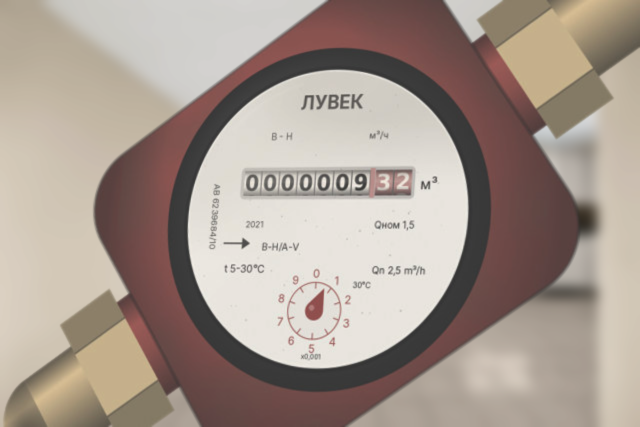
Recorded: {"value": 9.320, "unit": "m³"}
